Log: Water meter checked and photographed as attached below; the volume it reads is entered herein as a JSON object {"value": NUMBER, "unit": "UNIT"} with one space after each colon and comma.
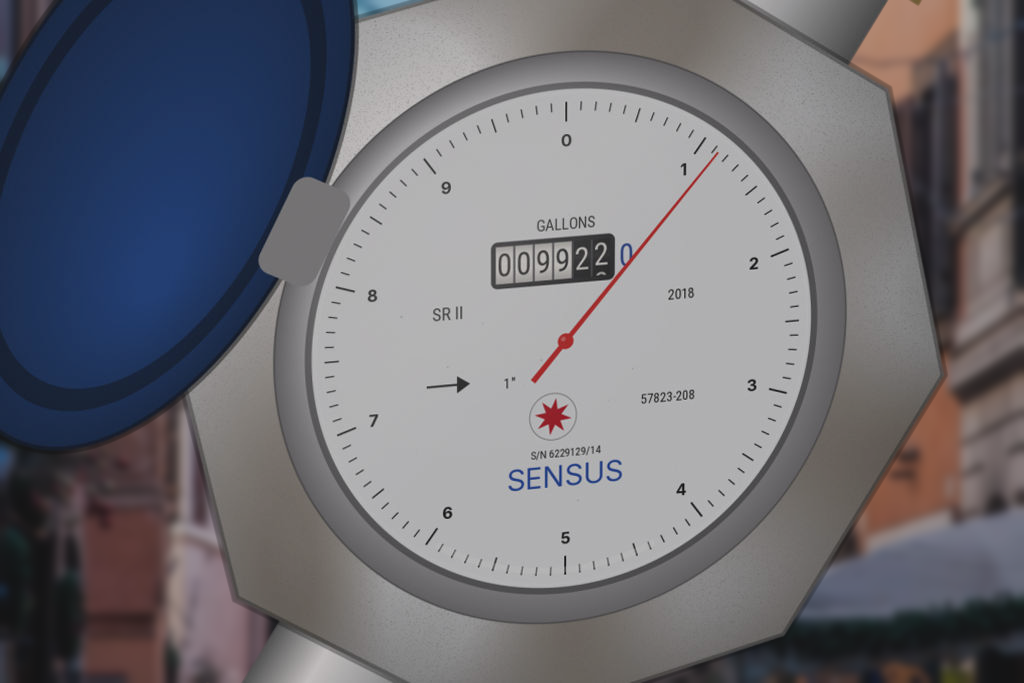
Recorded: {"value": 99221.1, "unit": "gal"}
